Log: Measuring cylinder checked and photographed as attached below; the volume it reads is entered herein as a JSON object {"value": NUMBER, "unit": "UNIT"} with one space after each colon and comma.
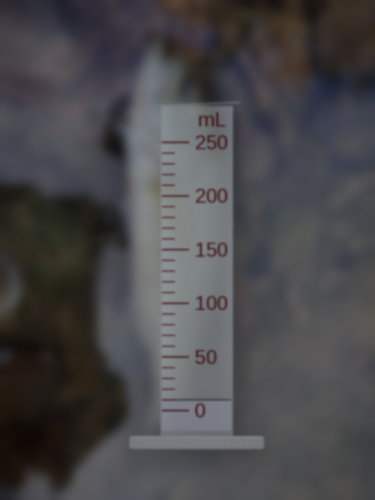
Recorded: {"value": 10, "unit": "mL"}
